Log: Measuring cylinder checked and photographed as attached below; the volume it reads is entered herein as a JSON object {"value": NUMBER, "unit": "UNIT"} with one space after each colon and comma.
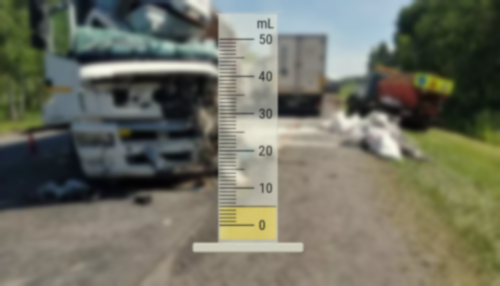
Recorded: {"value": 5, "unit": "mL"}
